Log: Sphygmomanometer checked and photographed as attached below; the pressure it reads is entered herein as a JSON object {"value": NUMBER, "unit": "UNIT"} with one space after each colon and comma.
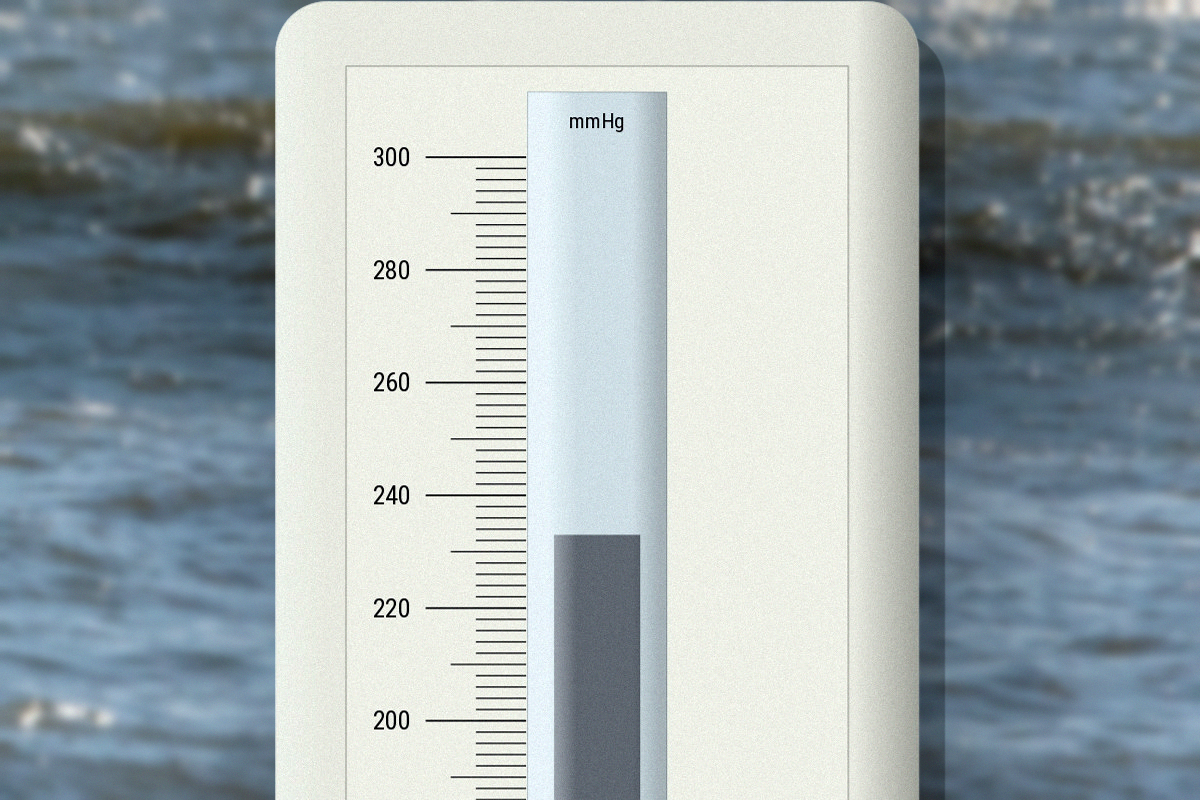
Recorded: {"value": 233, "unit": "mmHg"}
